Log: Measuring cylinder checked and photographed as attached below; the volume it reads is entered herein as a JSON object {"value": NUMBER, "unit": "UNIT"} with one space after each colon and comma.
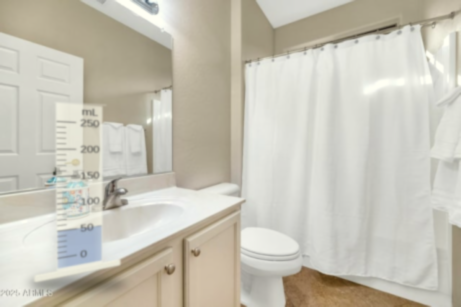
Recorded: {"value": 50, "unit": "mL"}
